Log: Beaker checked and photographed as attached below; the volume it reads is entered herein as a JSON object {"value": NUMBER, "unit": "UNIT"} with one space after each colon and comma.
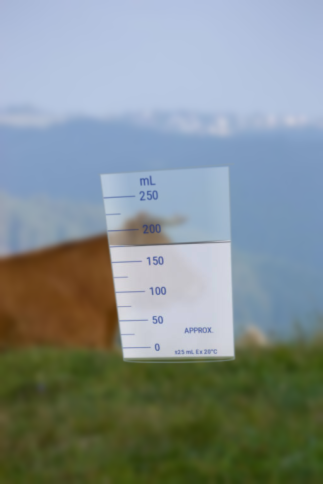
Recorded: {"value": 175, "unit": "mL"}
